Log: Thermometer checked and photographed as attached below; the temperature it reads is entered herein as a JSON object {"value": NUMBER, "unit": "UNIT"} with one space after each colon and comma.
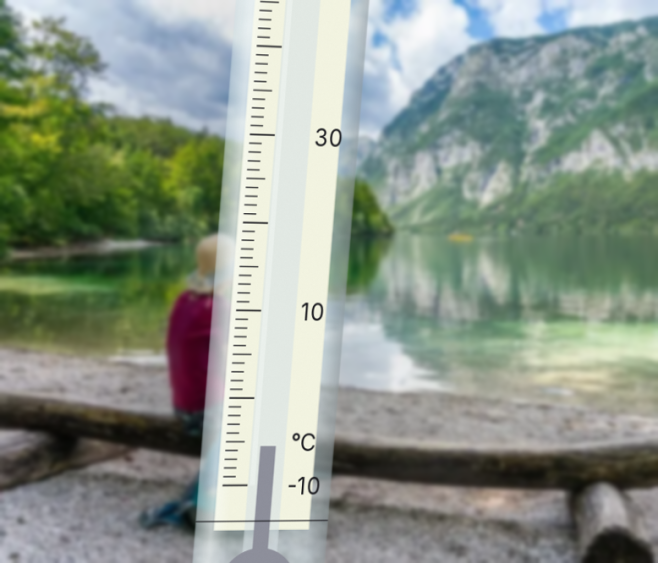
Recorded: {"value": -5.5, "unit": "°C"}
